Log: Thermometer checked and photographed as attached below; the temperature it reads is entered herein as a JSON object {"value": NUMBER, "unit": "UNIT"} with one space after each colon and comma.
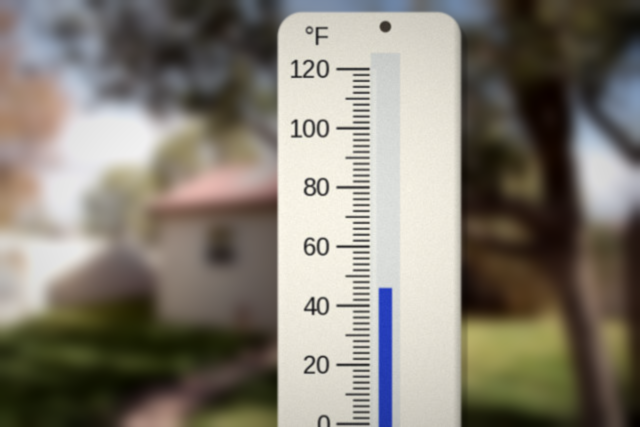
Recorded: {"value": 46, "unit": "°F"}
